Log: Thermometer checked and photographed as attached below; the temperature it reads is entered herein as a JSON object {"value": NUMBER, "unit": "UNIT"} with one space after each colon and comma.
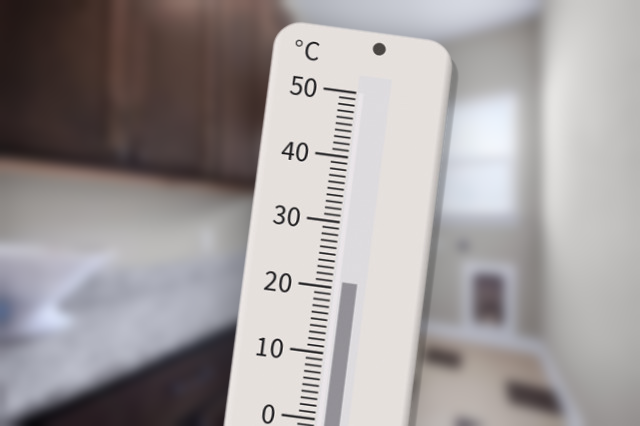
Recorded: {"value": 21, "unit": "°C"}
